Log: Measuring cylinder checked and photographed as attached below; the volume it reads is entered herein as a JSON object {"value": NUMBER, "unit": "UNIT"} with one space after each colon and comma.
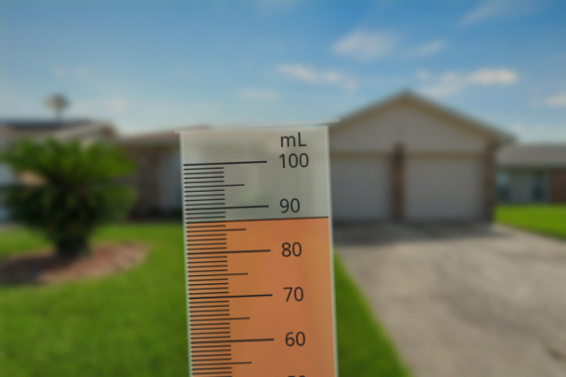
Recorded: {"value": 87, "unit": "mL"}
